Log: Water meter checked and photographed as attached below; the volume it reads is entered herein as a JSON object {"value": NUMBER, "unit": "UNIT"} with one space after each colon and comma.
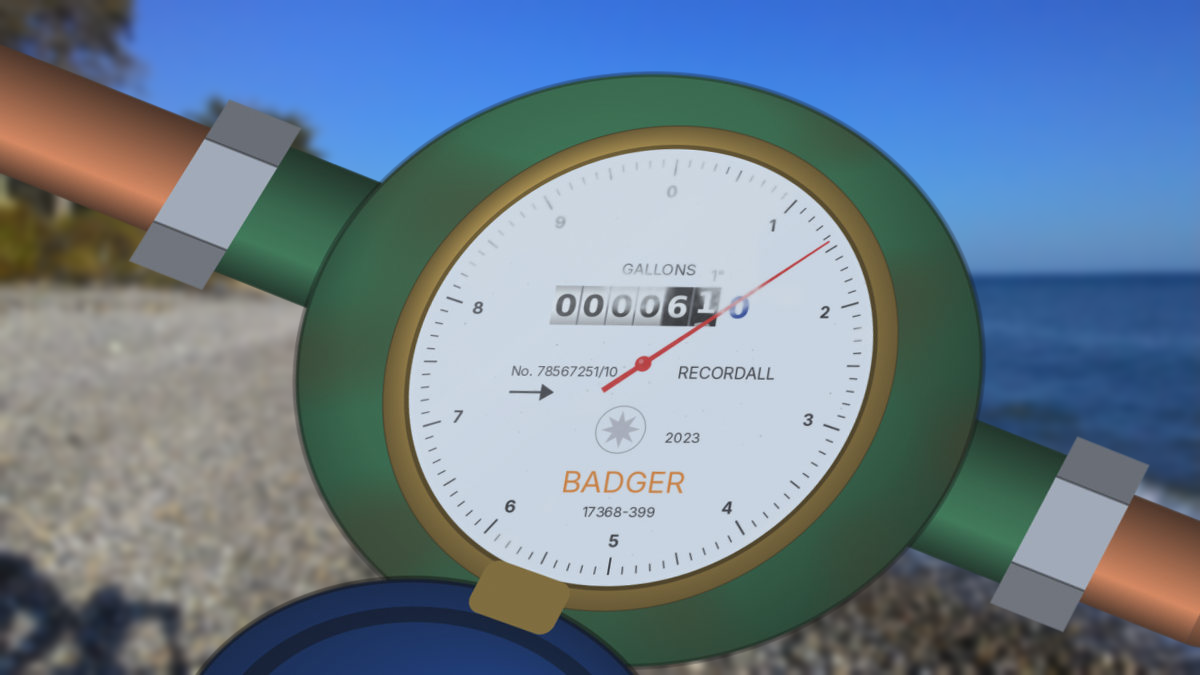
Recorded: {"value": 611.4, "unit": "gal"}
